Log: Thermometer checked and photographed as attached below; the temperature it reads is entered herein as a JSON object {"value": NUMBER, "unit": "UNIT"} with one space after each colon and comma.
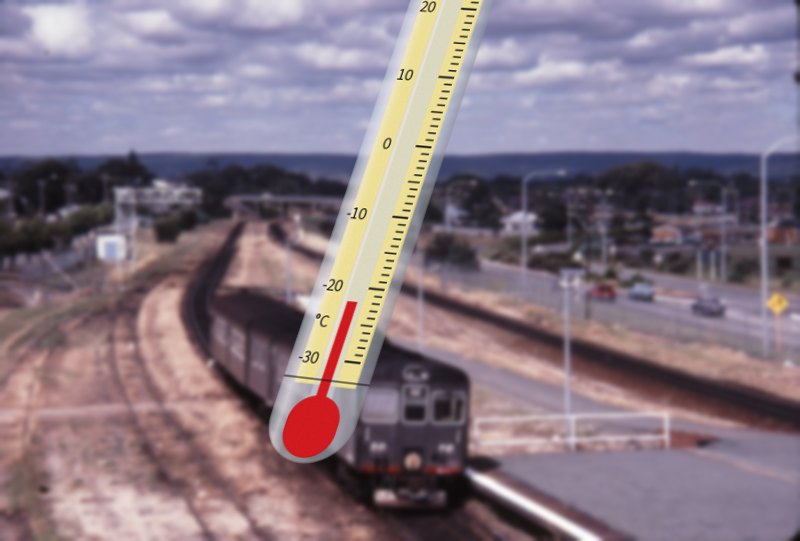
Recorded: {"value": -22, "unit": "°C"}
